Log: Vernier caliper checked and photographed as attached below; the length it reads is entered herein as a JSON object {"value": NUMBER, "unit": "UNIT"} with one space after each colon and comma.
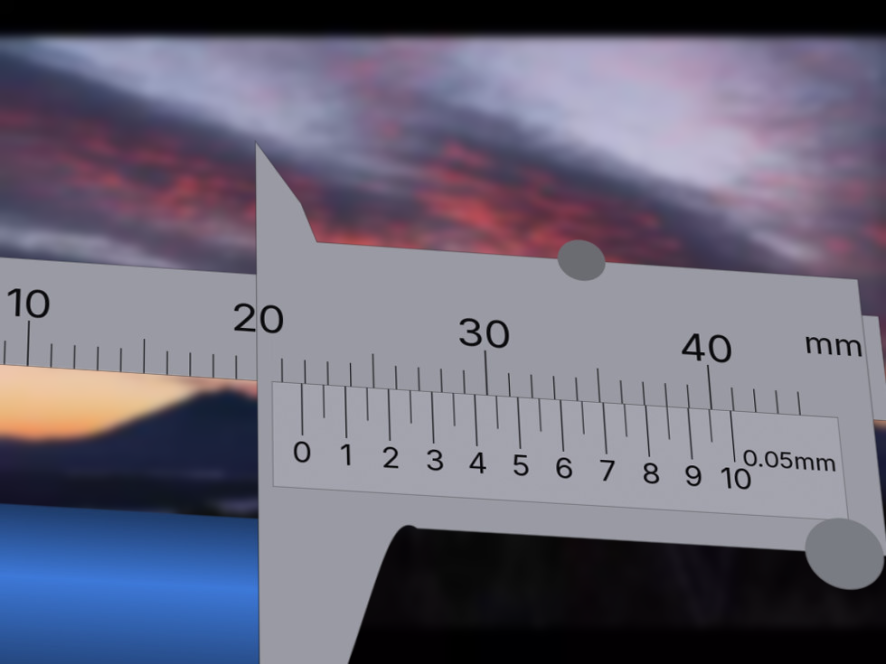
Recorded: {"value": 21.85, "unit": "mm"}
